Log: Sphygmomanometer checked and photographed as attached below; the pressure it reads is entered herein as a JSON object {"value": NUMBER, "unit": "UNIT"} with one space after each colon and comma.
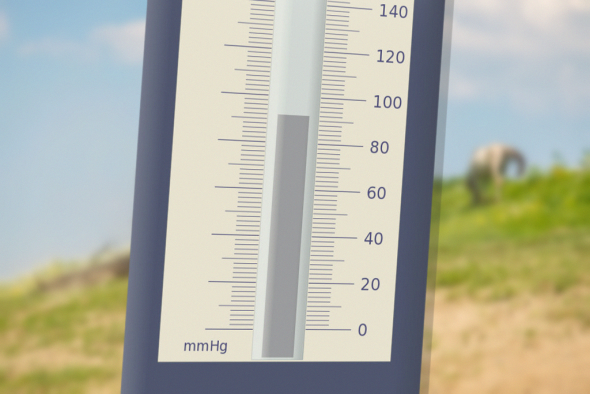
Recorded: {"value": 92, "unit": "mmHg"}
